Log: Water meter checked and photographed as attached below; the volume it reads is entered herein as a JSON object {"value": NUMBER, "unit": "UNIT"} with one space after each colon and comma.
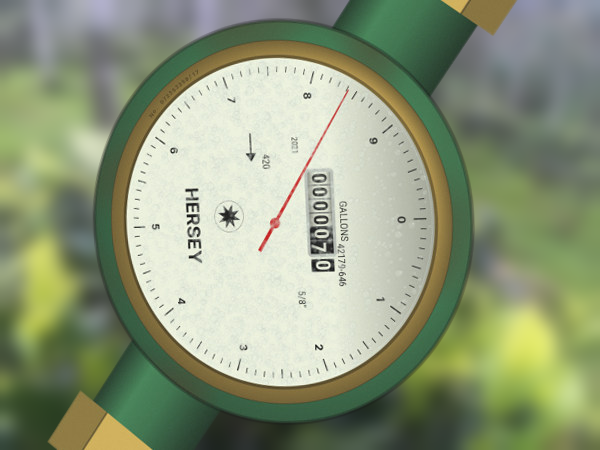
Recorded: {"value": 68.4, "unit": "gal"}
